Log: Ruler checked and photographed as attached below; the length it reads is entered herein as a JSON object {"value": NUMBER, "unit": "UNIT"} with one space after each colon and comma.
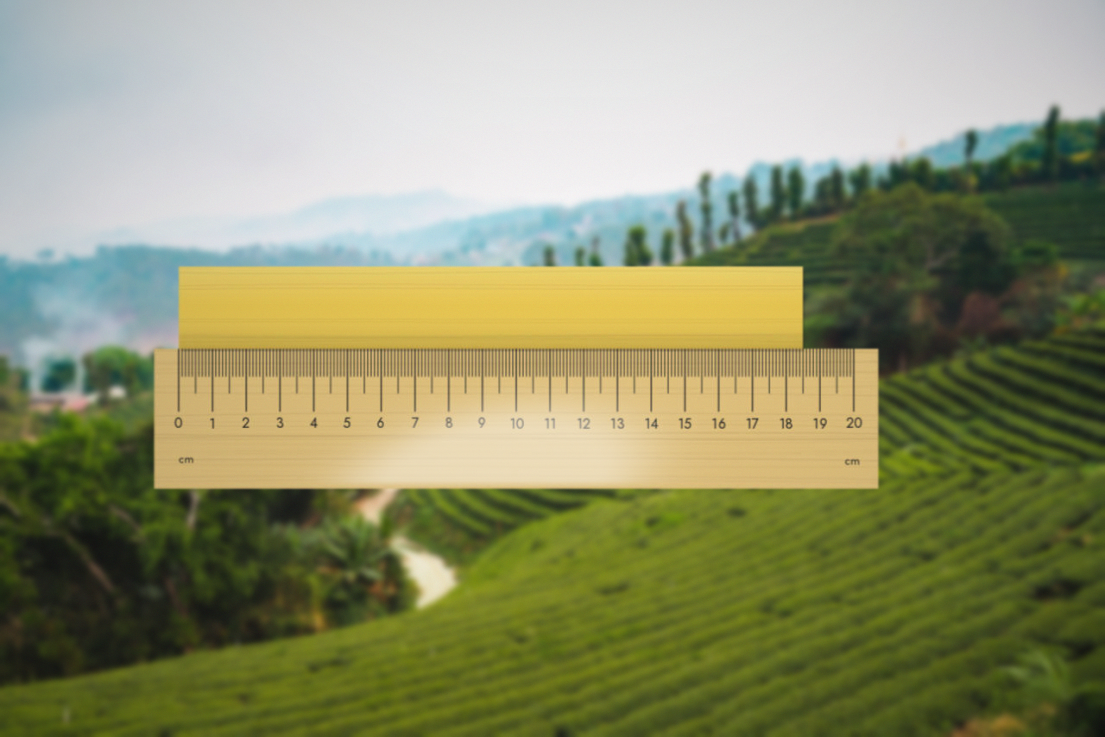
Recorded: {"value": 18.5, "unit": "cm"}
